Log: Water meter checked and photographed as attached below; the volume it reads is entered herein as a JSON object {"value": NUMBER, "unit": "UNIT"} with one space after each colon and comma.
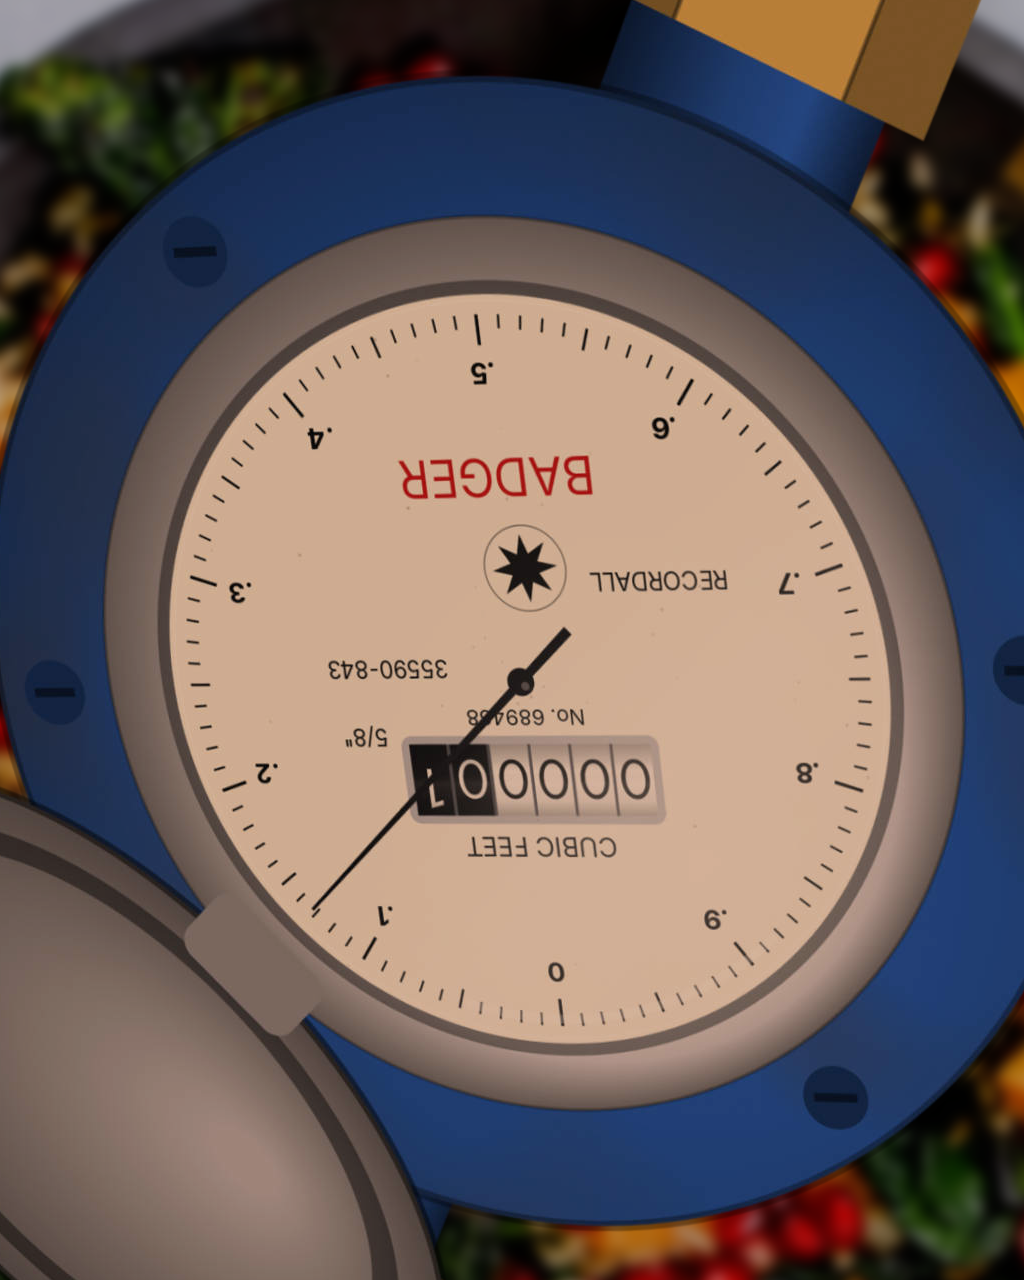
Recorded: {"value": 1.13, "unit": "ft³"}
